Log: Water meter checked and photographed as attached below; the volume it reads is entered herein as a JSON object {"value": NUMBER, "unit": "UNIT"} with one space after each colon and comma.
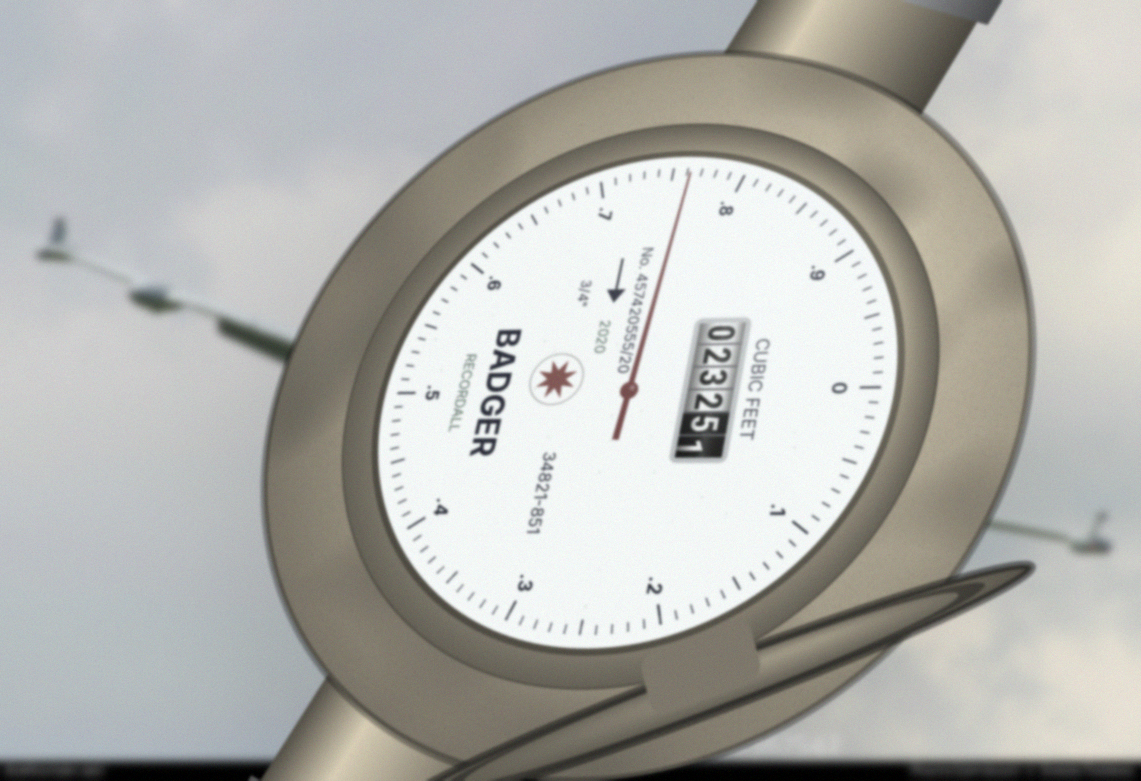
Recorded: {"value": 23250.76, "unit": "ft³"}
